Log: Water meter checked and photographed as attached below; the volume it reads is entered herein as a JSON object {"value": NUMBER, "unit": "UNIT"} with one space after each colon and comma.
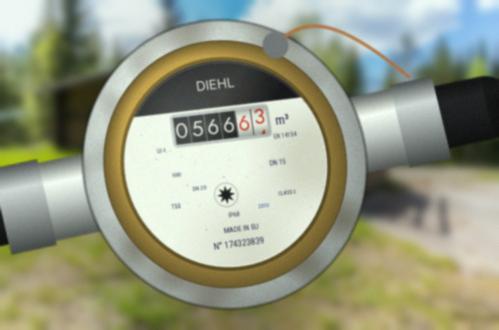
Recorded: {"value": 566.63, "unit": "m³"}
